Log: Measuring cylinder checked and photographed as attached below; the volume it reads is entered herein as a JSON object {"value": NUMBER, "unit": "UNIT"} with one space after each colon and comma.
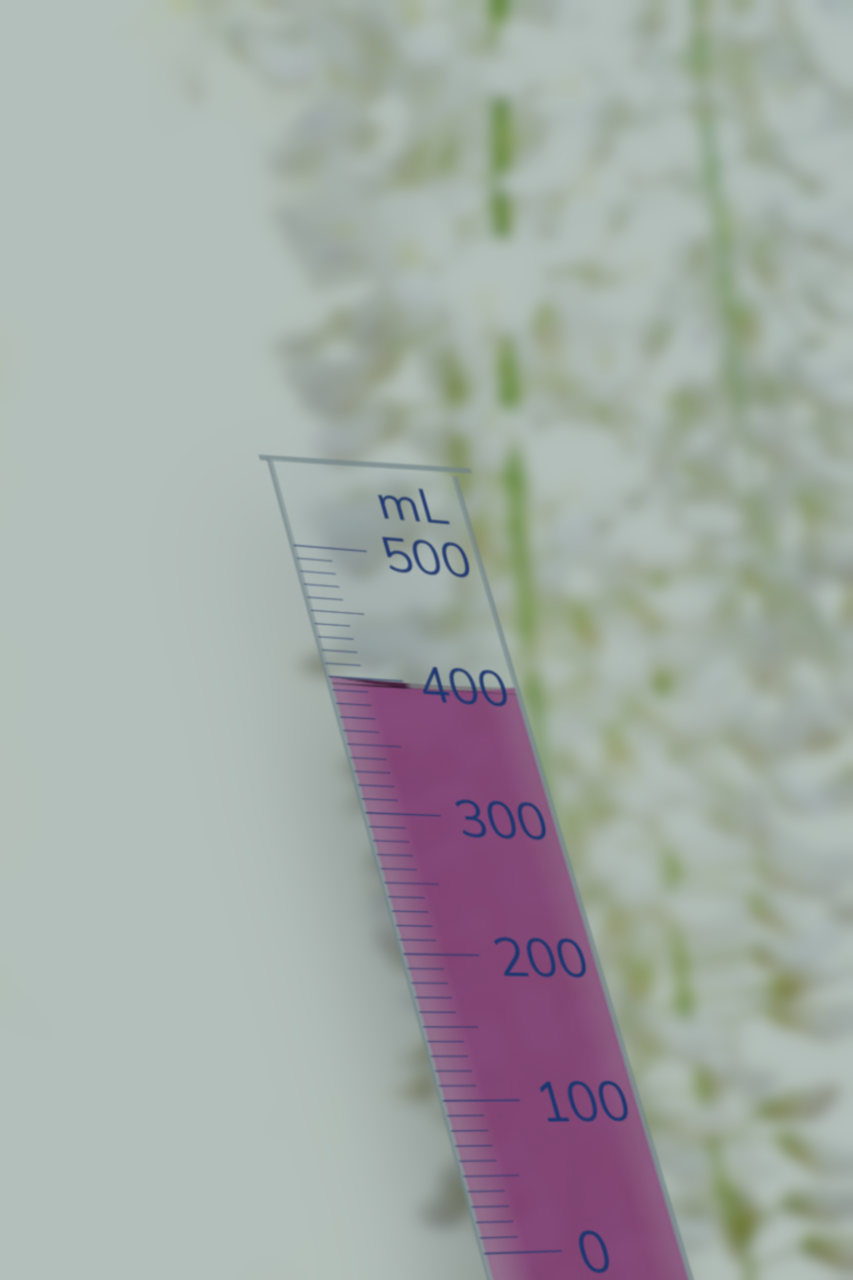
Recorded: {"value": 395, "unit": "mL"}
